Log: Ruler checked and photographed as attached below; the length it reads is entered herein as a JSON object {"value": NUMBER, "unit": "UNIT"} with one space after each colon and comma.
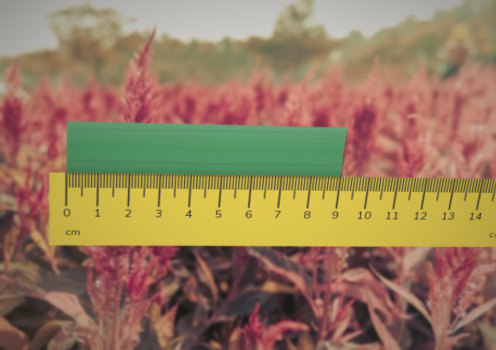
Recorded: {"value": 9, "unit": "cm"}
